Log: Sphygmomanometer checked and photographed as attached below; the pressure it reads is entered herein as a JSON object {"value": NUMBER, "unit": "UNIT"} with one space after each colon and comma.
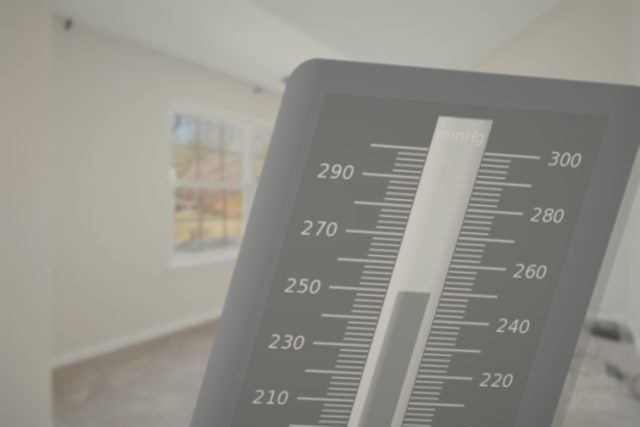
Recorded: {"value": 250, "unit": "mmHg"}
